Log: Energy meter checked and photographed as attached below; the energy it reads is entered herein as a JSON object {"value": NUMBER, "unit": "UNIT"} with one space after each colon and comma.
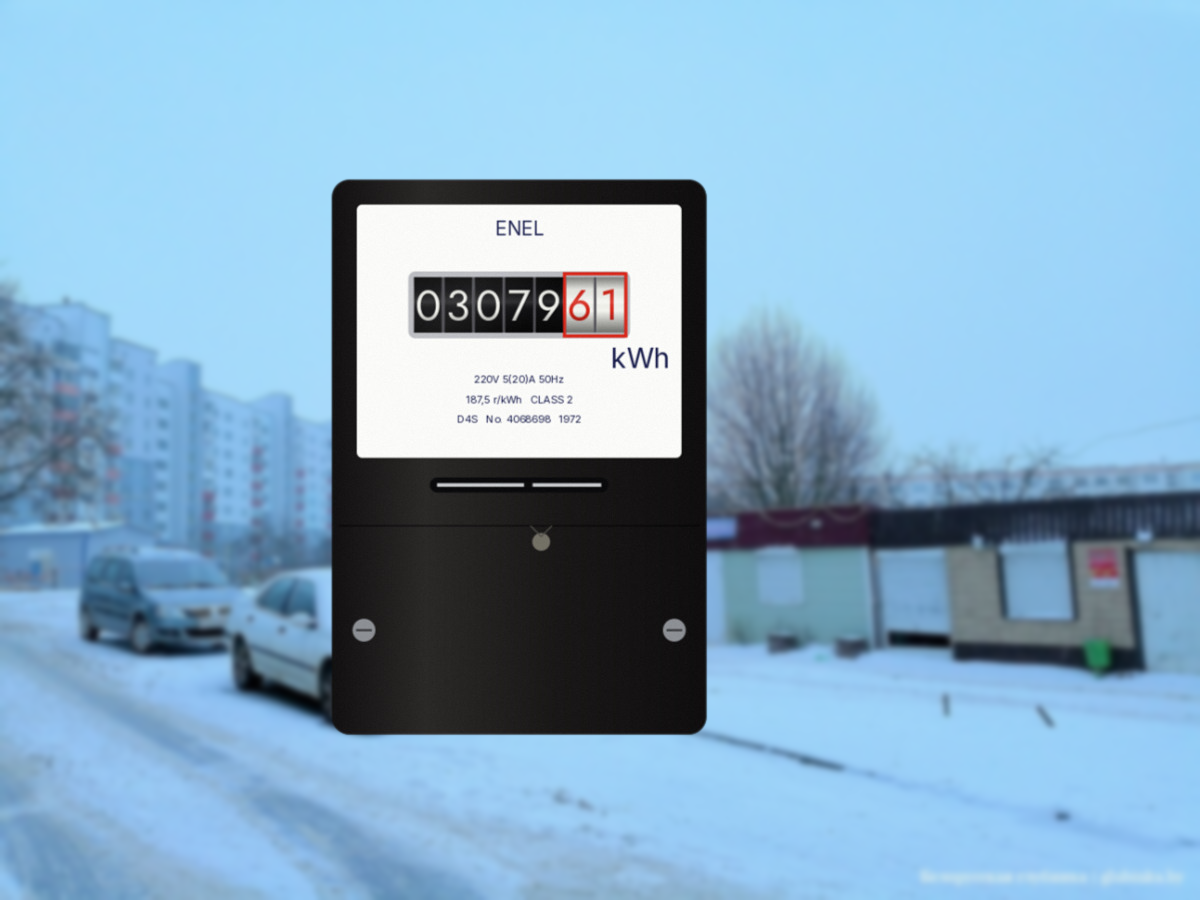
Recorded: {"value": 3079.61, "unit": "kWh"}
